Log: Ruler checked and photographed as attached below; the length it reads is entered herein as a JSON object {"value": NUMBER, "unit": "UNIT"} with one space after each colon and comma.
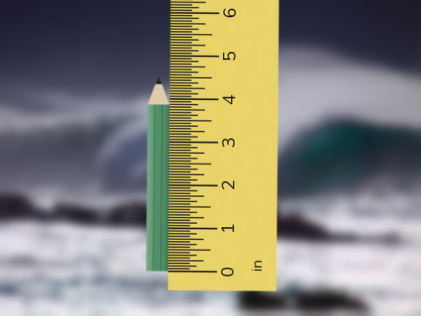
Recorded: {"value": 4.5, "unit": "in"}
